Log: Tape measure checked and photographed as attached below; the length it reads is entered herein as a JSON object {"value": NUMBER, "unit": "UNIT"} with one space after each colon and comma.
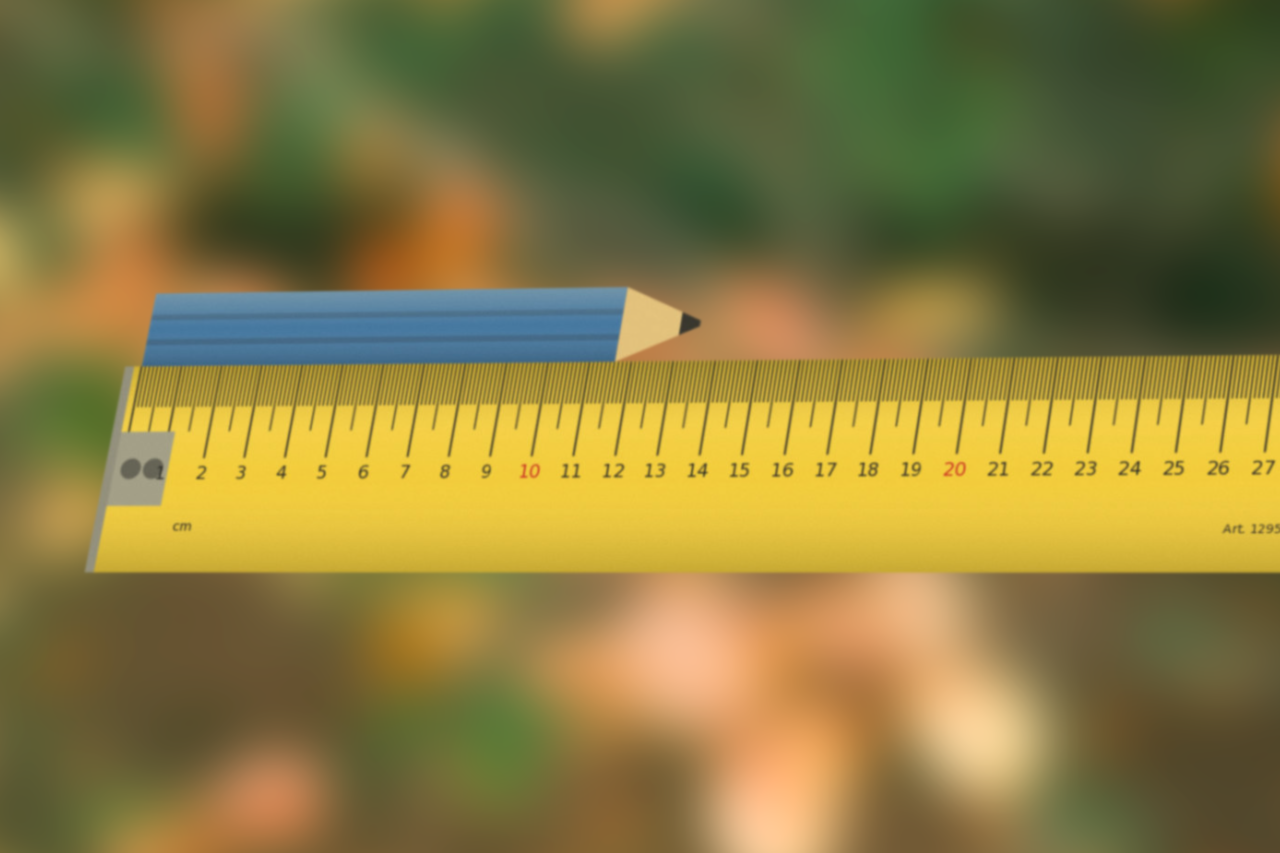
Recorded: {"value": 13.5, "unit": "cm"}
